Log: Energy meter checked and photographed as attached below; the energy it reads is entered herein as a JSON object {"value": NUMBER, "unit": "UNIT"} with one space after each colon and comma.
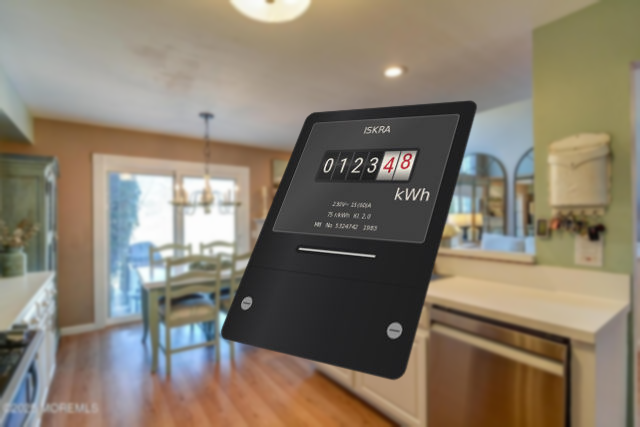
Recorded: {"value": 123.48, "unit": "kWh"}
